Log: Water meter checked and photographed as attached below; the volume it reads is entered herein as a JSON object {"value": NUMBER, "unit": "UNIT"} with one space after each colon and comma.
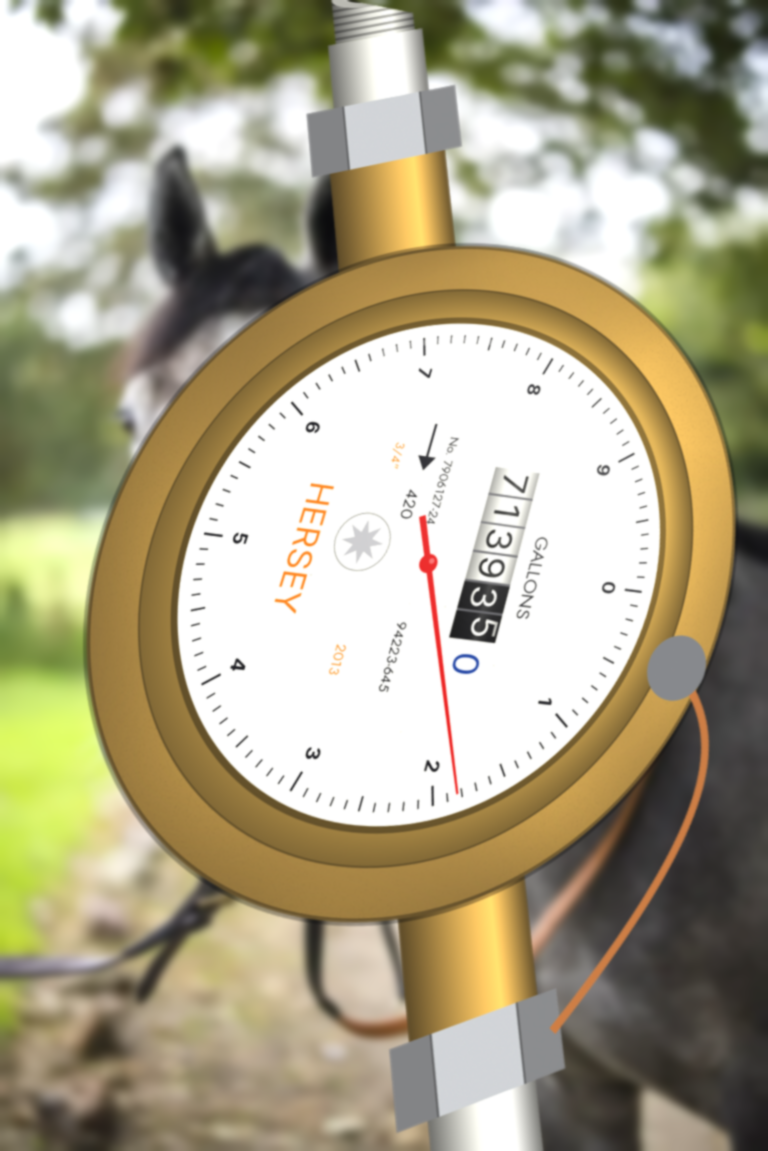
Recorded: {"value": 7139351.8, "unit": "gal"}
